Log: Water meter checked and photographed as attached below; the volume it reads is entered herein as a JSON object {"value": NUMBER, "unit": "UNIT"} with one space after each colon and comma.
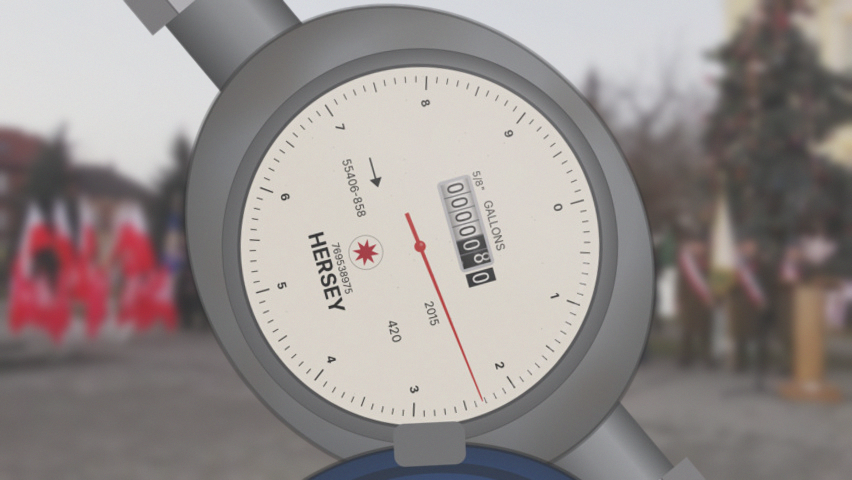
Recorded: {"value": 82.3, "unit": "gal"}
